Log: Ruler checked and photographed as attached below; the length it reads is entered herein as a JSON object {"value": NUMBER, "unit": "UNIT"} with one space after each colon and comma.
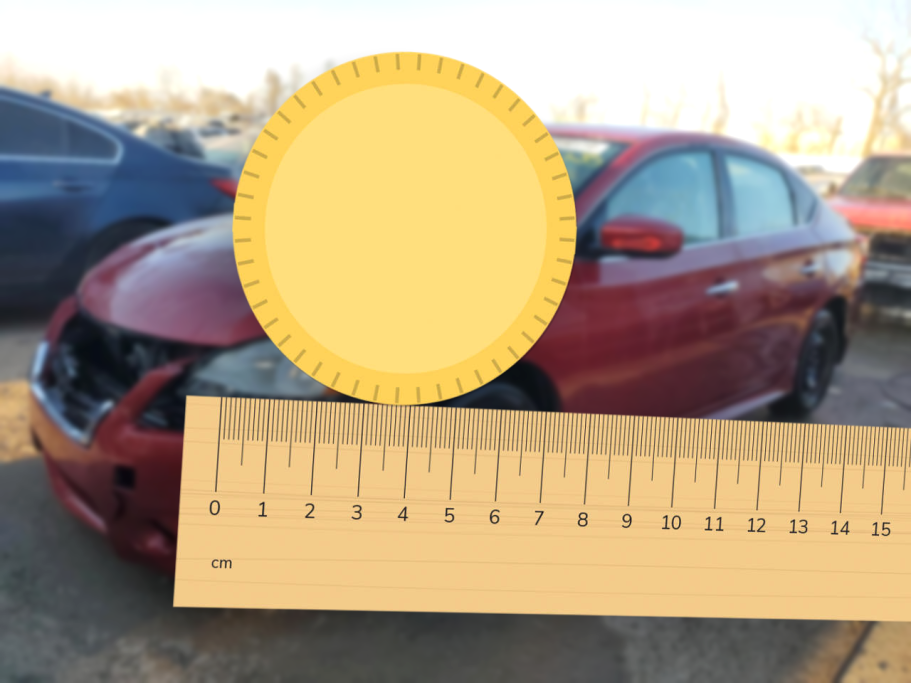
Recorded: {"value": 7.4, "unit": "cm"}
